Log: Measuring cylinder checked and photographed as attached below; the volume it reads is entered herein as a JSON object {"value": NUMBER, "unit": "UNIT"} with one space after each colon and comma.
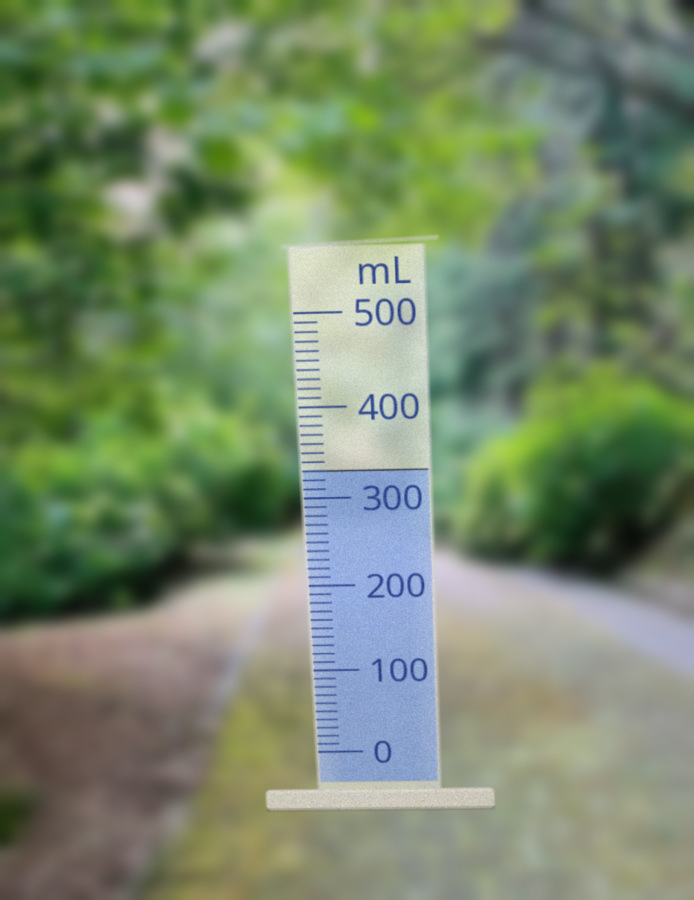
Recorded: {"value": 330, "unit": "mL"}
